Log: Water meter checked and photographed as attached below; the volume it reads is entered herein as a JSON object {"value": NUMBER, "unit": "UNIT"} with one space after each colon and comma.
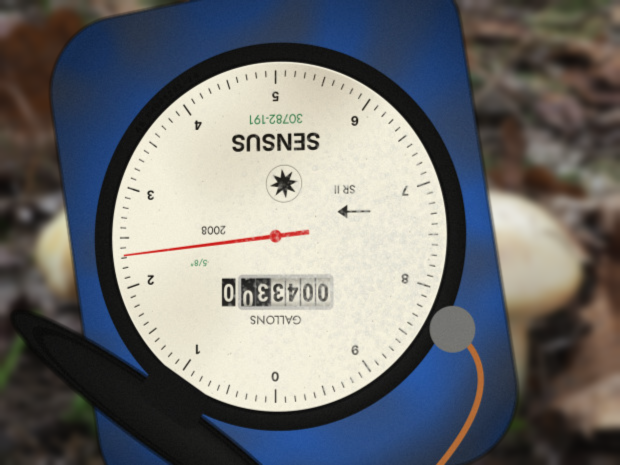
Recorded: {"value": 43302.3, "unit": "gal"}
